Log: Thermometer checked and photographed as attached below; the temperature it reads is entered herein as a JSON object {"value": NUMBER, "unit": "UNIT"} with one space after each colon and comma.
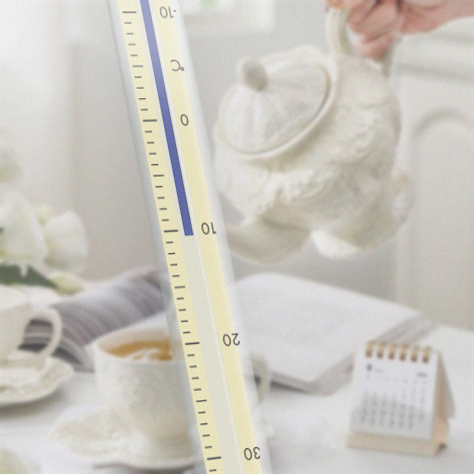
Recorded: {"value": 10.5, "unit": "°C"}
